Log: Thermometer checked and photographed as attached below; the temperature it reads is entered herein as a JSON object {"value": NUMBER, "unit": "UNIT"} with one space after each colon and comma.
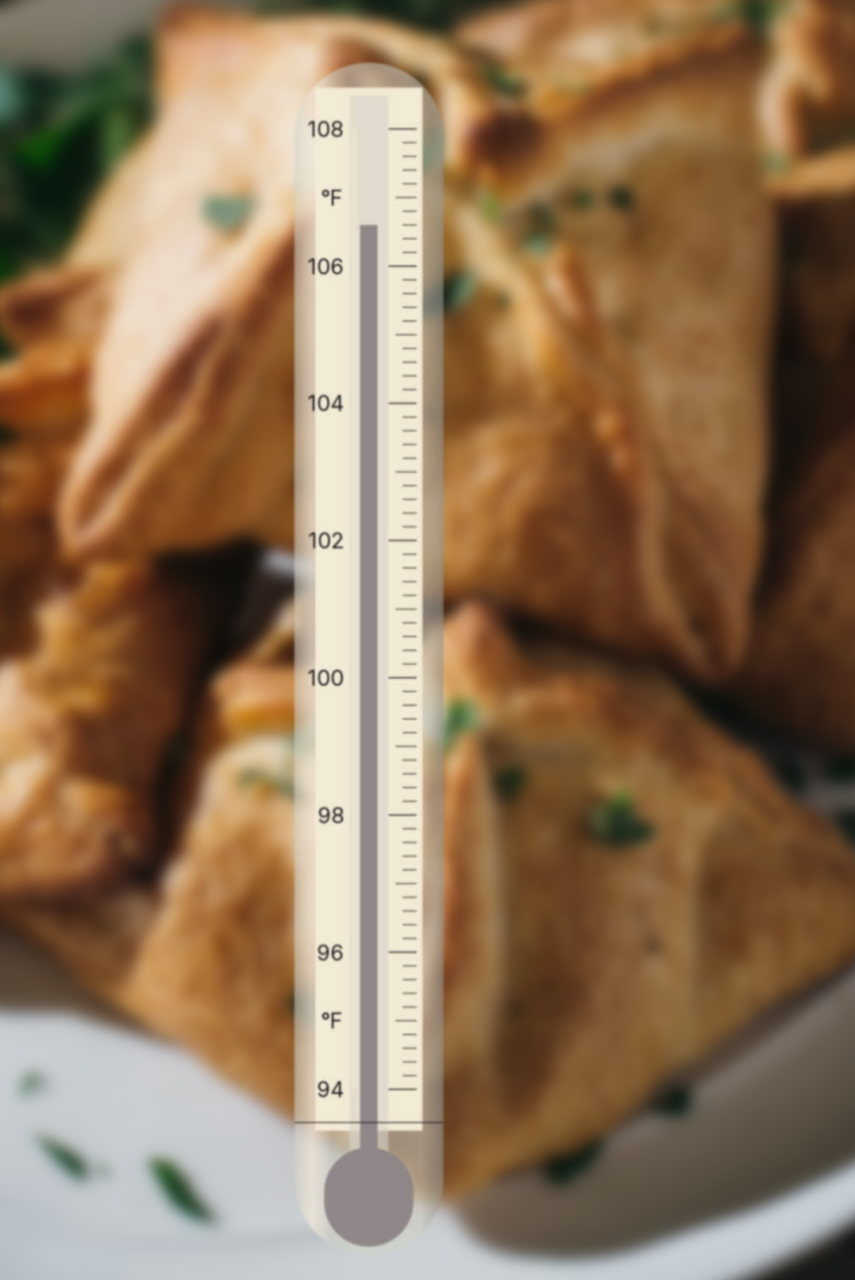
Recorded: {"value": 106.6, "unit": "°F"}
